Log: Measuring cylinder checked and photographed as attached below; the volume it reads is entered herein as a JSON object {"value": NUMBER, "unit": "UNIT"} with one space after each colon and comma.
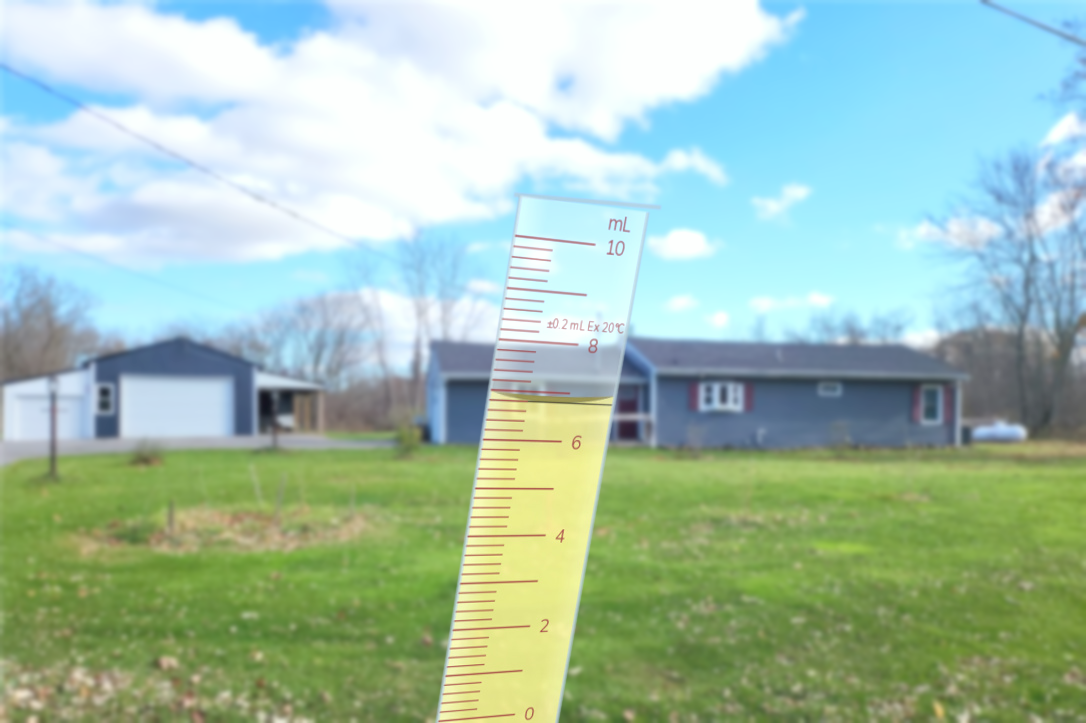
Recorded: {"value": 6.8, "unit": "mL"}
